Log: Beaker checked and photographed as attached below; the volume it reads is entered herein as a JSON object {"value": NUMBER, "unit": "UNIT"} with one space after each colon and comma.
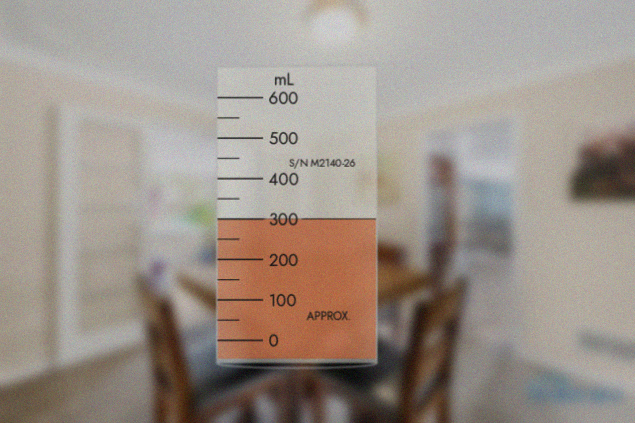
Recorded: {"value": 300, "unit": "mL"}
